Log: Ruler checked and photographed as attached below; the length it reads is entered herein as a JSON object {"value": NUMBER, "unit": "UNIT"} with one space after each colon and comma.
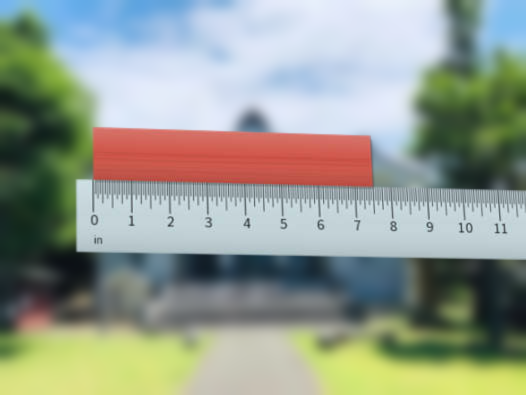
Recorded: {"value": 7.5, "unit": "in"}
